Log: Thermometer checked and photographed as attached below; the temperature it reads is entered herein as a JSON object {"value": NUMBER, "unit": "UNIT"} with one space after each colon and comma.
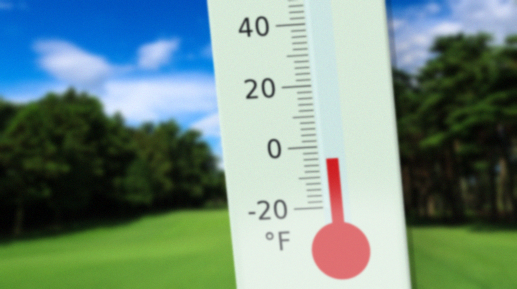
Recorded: {"value": -4, "unit": "°F"}
